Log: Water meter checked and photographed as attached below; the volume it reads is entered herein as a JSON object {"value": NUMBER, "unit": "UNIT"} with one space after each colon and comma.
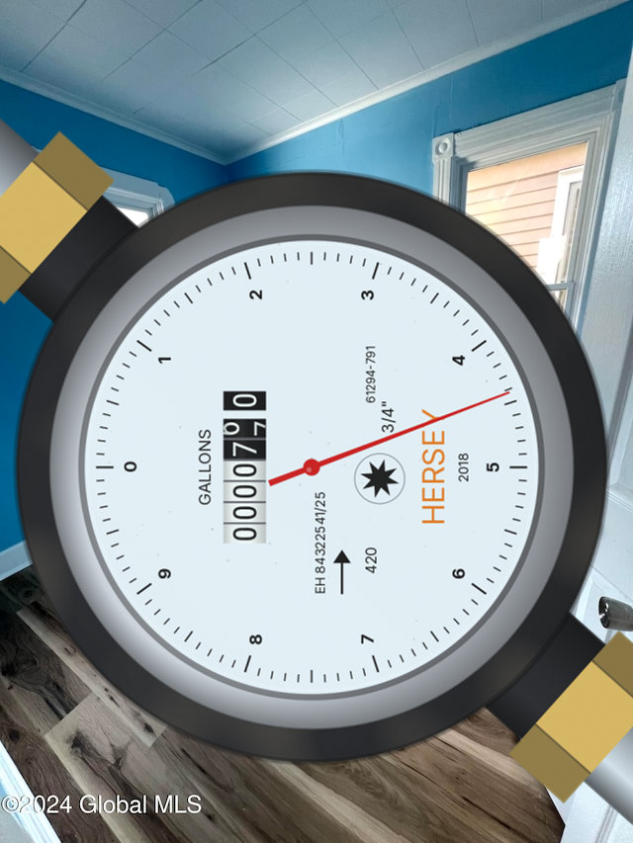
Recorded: {"value": 764.4, "unit": "gal"}
